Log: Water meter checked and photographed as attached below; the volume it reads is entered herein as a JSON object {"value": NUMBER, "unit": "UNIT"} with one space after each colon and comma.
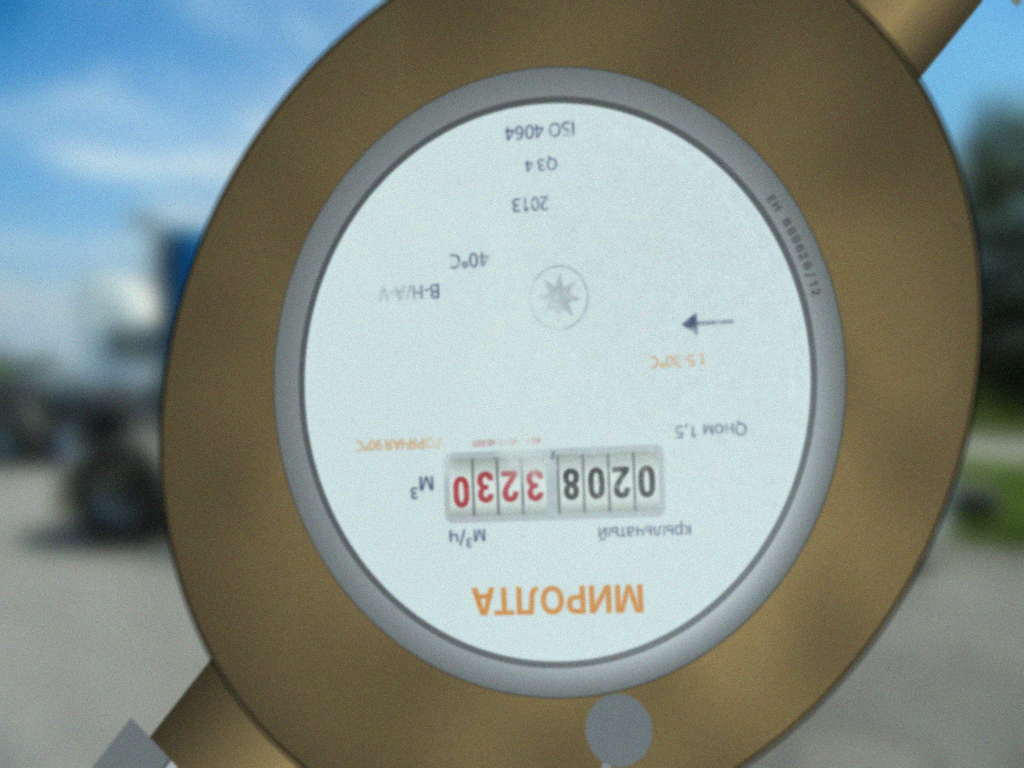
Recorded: {"value": 208.3230, "unit": "m³"}
